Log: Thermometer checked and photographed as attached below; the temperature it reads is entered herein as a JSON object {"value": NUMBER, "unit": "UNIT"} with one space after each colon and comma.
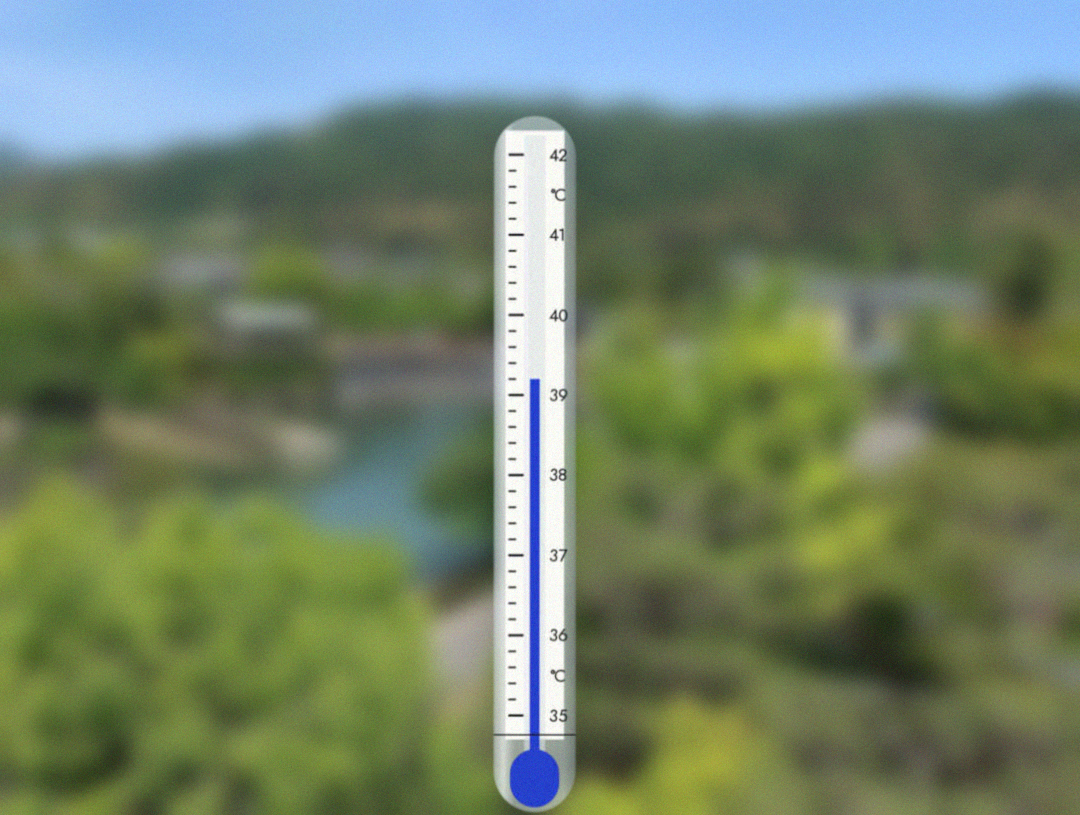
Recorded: {"value": 39.2, "unit": "°C"}
